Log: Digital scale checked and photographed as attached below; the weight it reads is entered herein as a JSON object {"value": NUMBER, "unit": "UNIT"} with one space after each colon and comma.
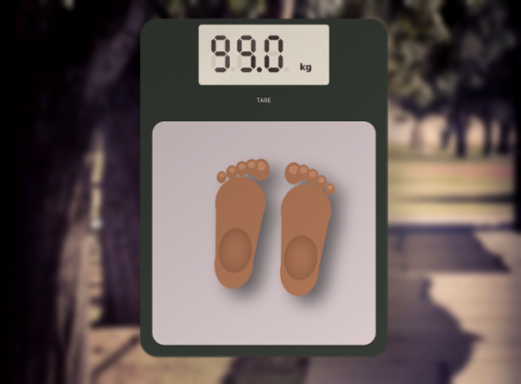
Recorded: {"value": 99.0, "unit": "kg"}
